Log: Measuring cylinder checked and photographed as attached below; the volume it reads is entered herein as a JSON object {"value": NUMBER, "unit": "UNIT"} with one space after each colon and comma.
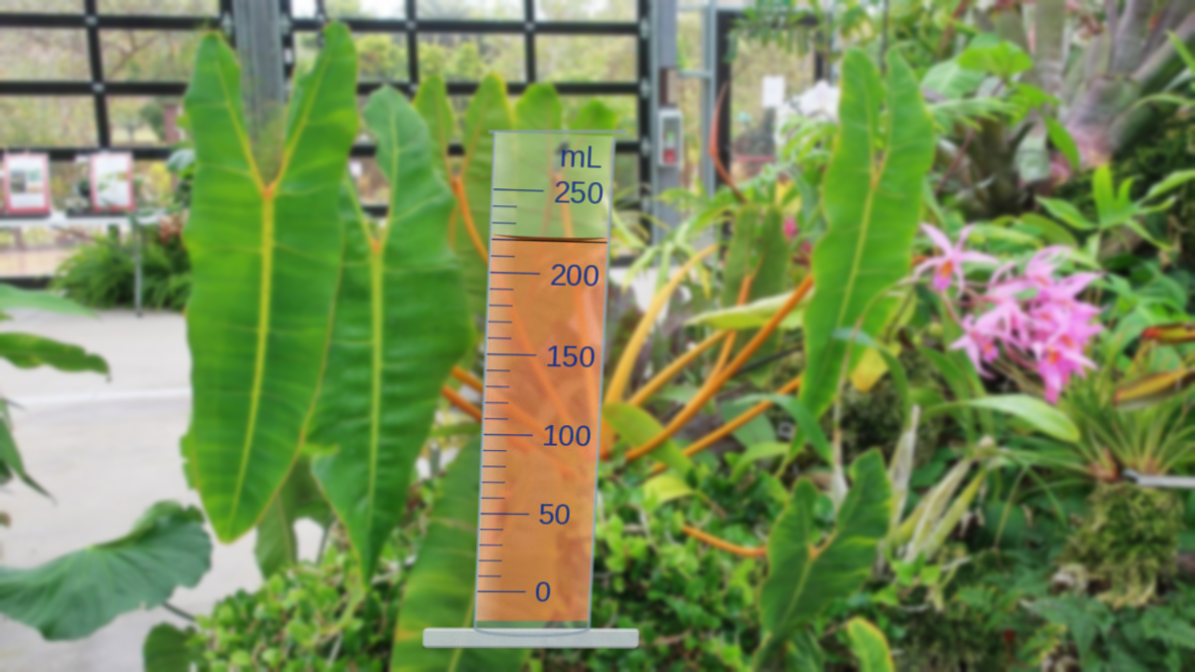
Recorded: {"value": 220, "unit": "mL"}
